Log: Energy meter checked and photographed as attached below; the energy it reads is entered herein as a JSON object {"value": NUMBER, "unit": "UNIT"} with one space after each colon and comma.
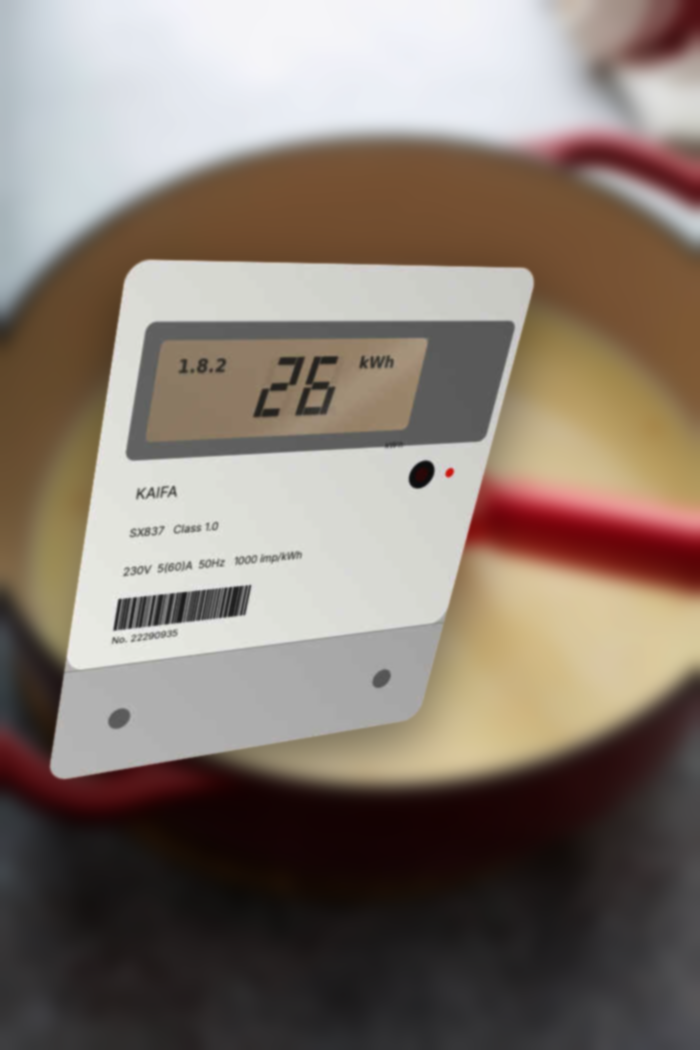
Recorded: {"value": 26, "unit": "kWh"}
